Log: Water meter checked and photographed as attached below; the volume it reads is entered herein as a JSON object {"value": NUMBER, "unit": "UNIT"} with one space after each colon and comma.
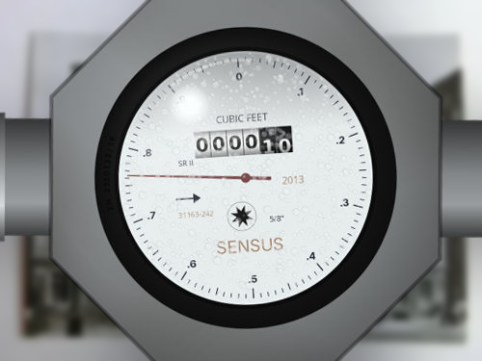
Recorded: {"value": 9.76, "unit": "ft³"}
